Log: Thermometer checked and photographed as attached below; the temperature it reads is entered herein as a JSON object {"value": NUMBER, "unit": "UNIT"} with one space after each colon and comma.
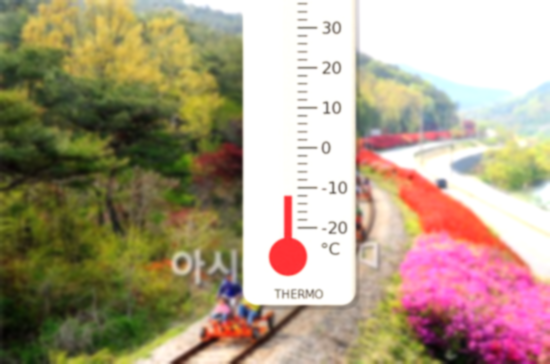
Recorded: {"value": -12, "unit": "°C"}
